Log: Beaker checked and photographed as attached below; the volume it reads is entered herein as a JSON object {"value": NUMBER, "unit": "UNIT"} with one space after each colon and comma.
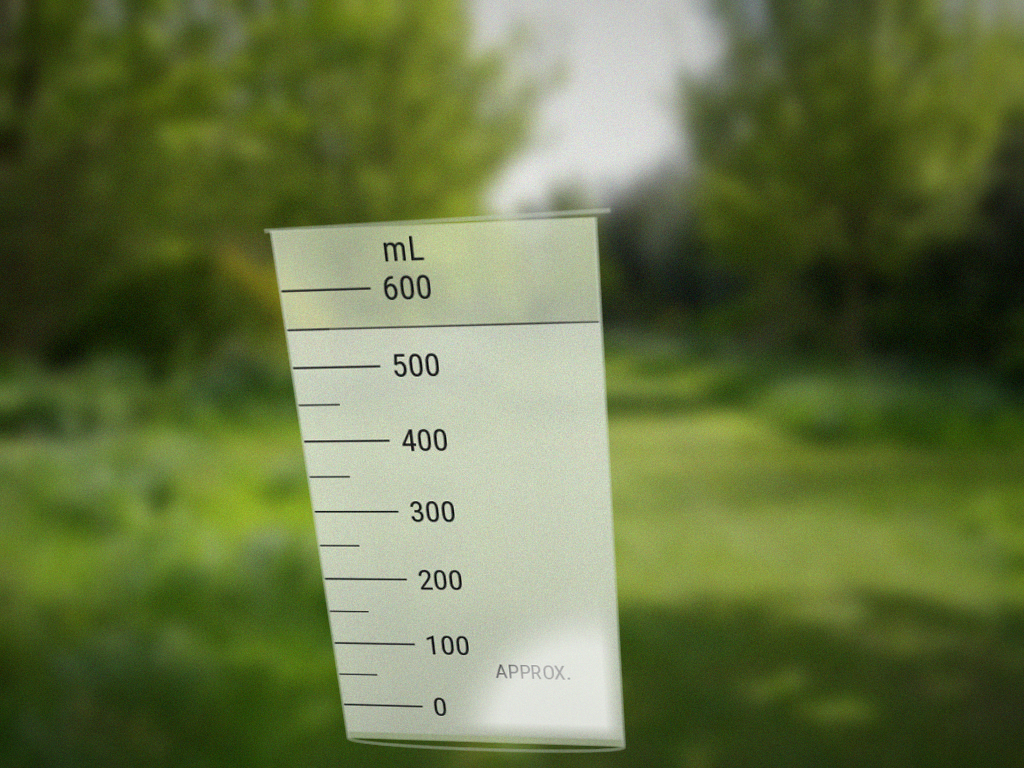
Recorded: {"value": 550, "unit": "mL"}
